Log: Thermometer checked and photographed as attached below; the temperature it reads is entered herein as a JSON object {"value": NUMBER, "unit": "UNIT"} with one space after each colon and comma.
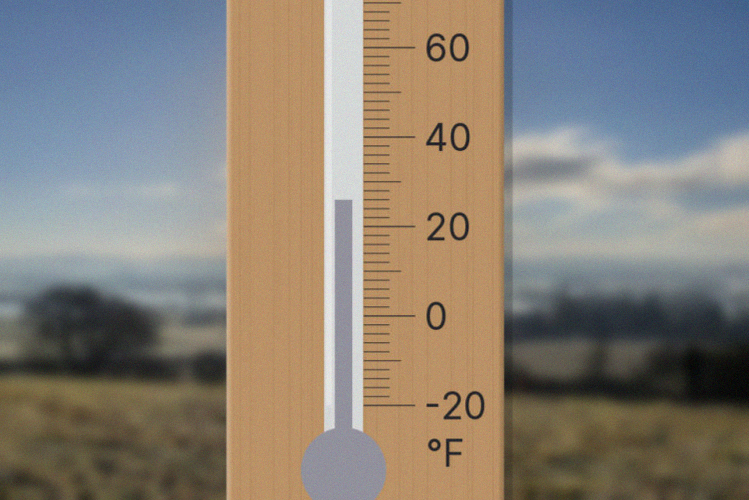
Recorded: {"value": 26, "unit": "°F"}
